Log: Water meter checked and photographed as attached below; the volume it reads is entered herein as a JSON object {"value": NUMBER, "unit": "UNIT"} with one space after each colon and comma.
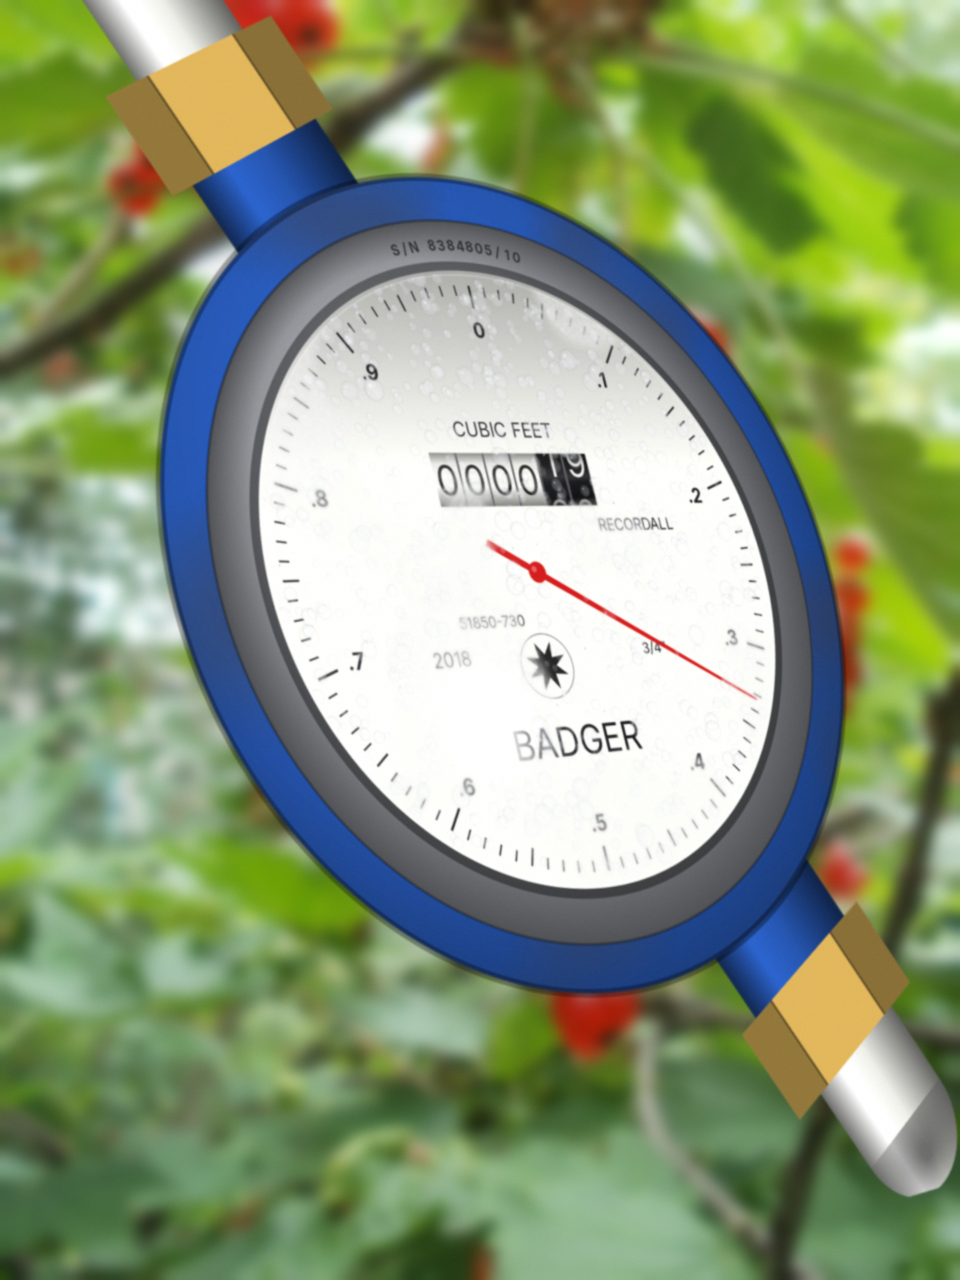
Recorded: {"value": 19.33, "unit": "ft³"}
